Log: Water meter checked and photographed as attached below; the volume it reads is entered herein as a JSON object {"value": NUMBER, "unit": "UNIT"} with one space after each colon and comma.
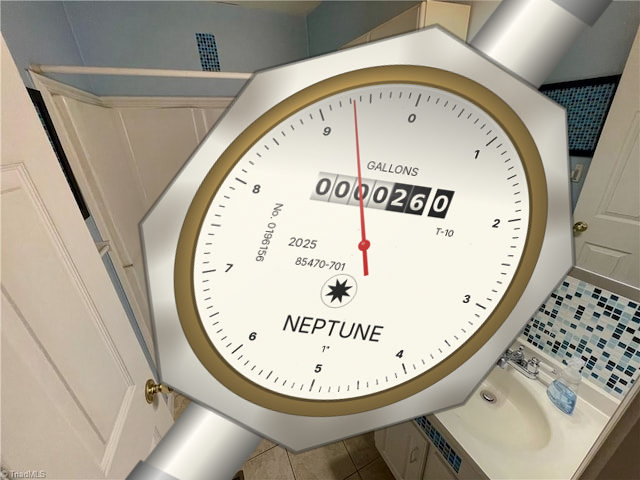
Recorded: {"value": 259.3, "unit": "gal"}
